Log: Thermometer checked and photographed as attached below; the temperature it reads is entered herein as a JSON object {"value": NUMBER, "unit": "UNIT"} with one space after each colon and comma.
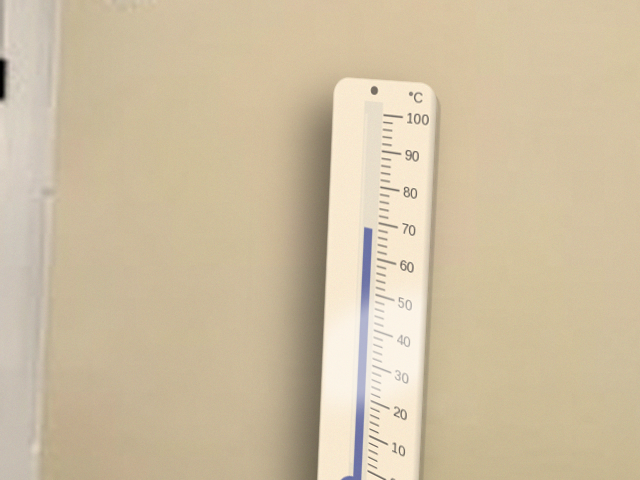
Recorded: {"value": 68, "unit": "°C"}
